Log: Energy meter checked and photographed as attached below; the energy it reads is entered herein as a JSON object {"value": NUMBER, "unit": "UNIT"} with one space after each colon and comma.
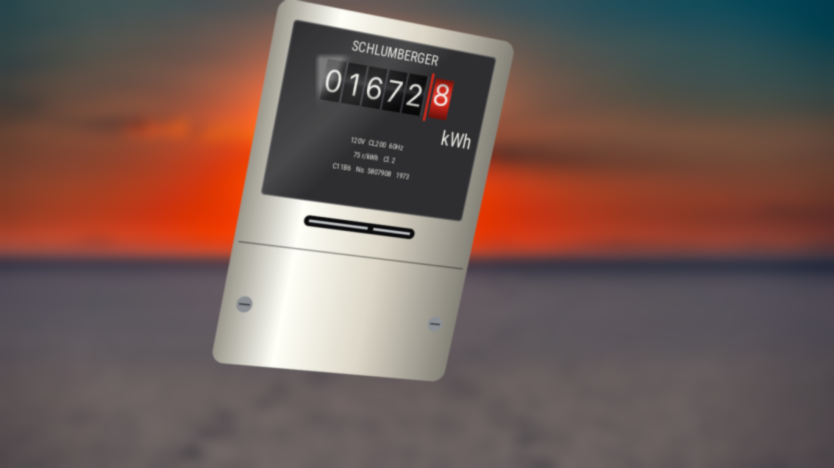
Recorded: {"value": 1672.8, "unit": "kWh"}
